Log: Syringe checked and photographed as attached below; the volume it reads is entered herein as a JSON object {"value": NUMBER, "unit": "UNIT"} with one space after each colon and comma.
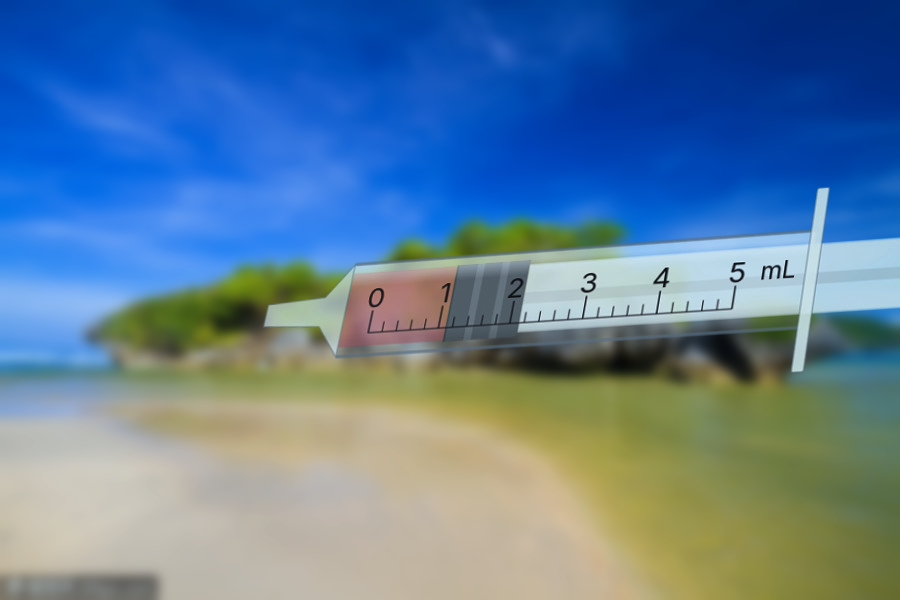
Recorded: {"value": 1.1, "unit": "mL"}
